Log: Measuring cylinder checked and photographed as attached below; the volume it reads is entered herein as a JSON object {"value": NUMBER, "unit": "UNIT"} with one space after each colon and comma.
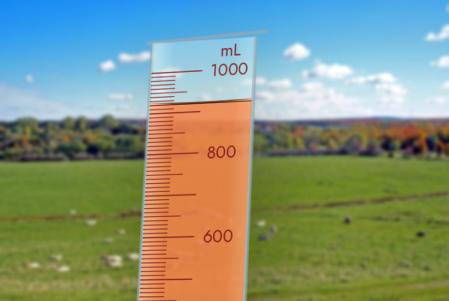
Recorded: {"value": 920, "unit": "mL"}
